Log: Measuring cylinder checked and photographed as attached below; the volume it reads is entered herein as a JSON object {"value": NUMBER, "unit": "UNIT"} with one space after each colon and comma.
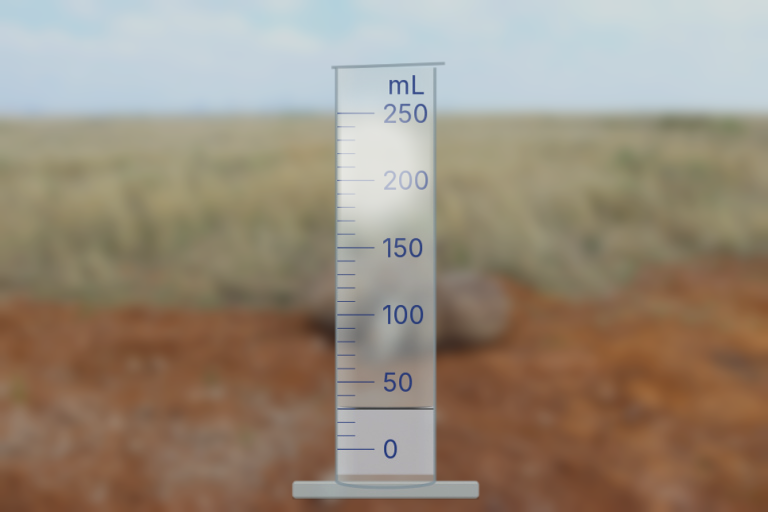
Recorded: {"value": 30, "unit": "mL"}
